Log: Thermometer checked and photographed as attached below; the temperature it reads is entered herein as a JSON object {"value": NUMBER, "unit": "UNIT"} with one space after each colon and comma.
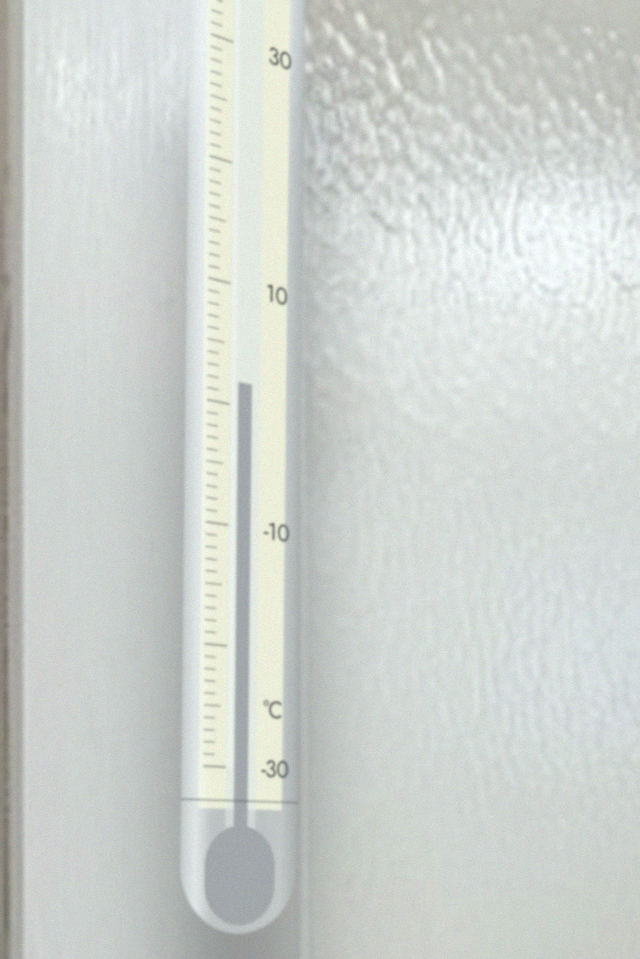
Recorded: {"value": 2, "unit": "°C"}
